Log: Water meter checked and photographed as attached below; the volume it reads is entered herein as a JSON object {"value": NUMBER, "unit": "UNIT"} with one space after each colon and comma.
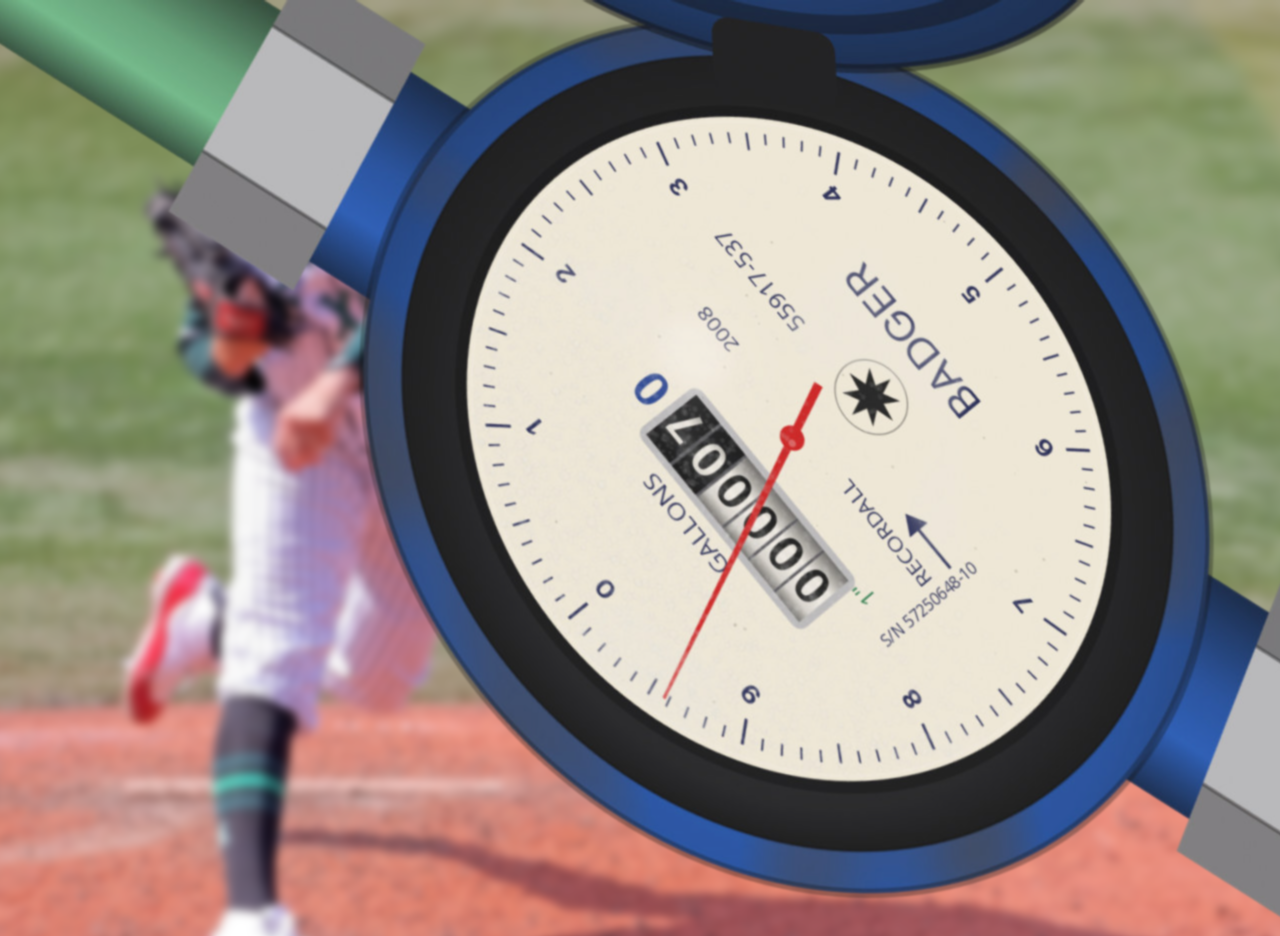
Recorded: {"value": 69.4, "unit": "gal"}
